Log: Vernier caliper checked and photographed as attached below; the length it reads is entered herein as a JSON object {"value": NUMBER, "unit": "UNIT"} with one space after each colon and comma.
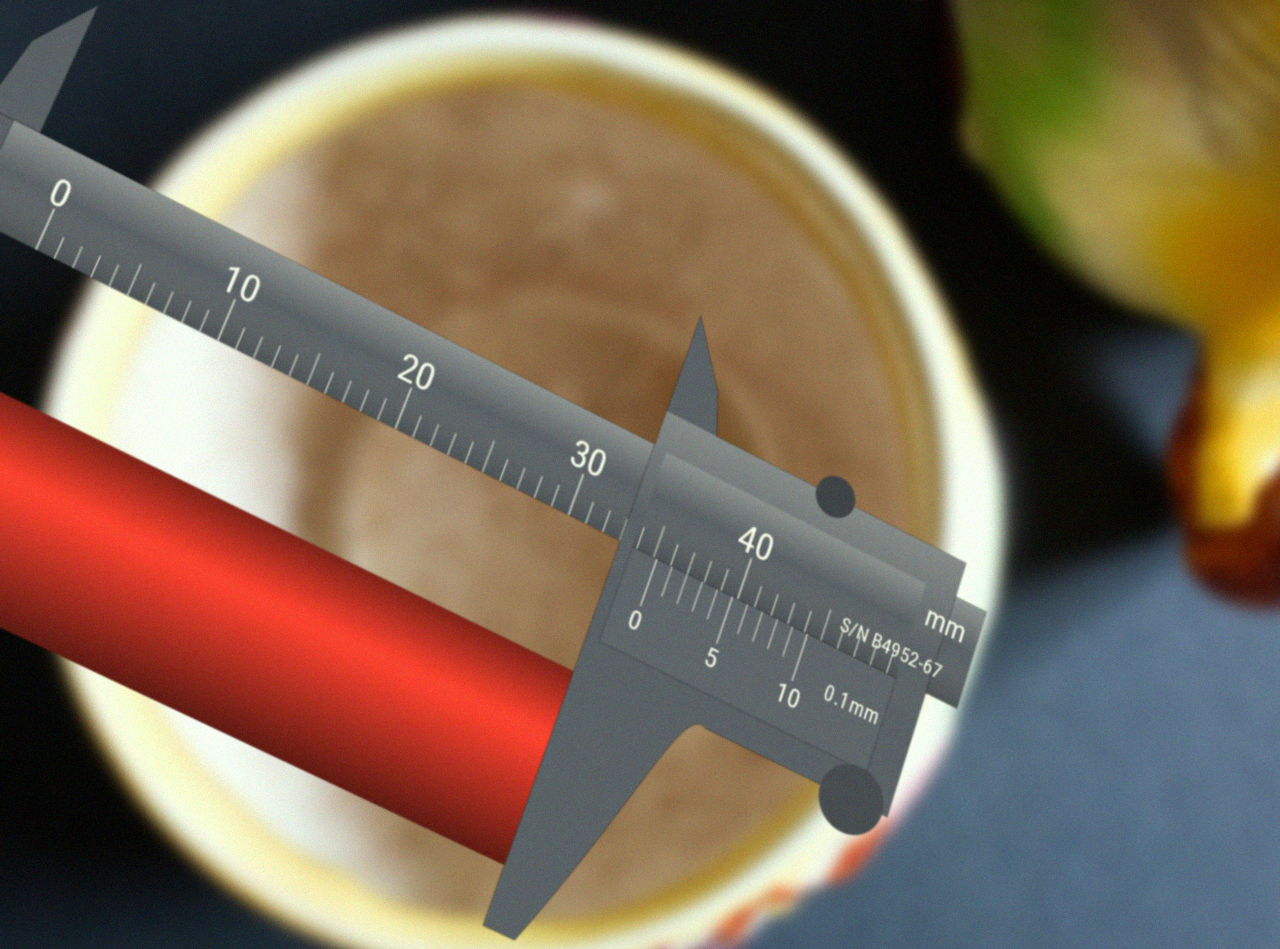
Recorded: {"value": 35.2, "unit": "mm"}
